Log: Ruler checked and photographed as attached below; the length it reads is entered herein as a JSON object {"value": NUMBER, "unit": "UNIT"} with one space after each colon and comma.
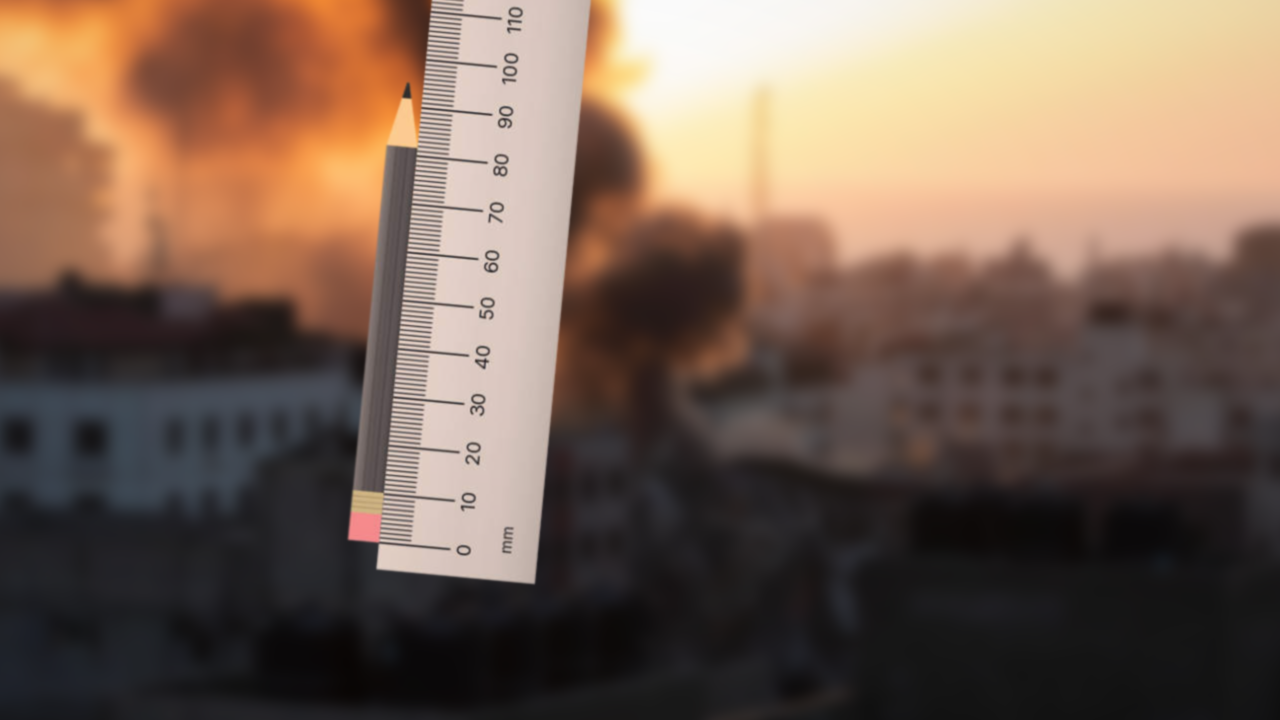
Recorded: {"value": 95, "unit": "mm"}
